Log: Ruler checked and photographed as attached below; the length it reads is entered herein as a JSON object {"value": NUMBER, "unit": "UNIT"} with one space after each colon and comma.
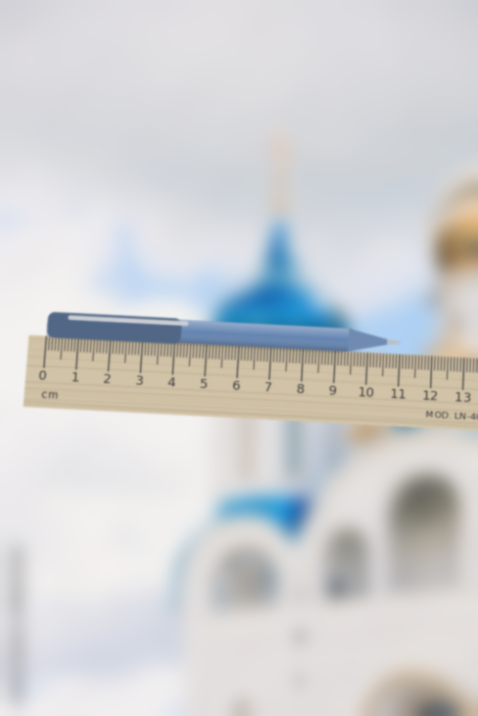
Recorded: {"value": 11, "unit": "cm"}
